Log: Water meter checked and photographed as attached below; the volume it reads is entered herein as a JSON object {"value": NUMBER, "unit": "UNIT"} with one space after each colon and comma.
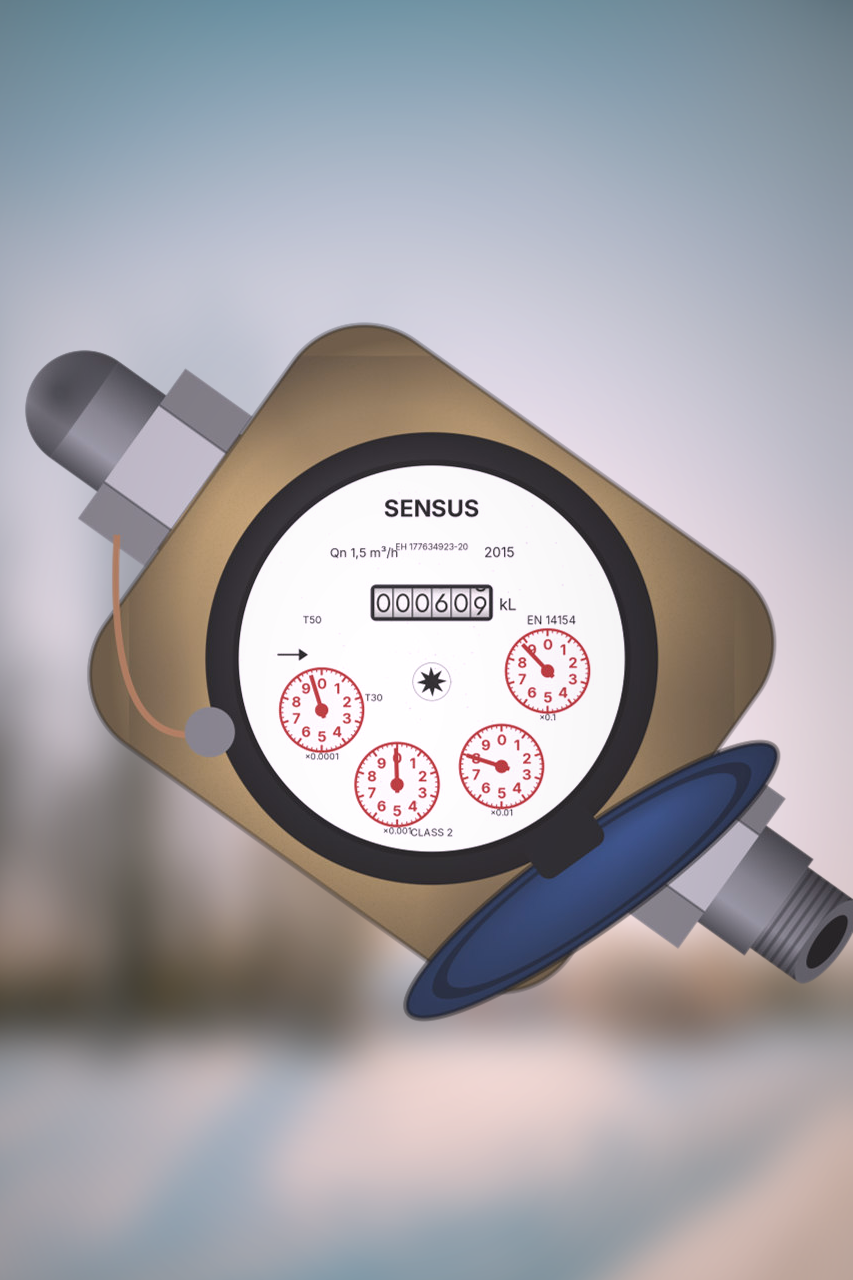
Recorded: {"value": 608.8799, "unit": "kL"}
